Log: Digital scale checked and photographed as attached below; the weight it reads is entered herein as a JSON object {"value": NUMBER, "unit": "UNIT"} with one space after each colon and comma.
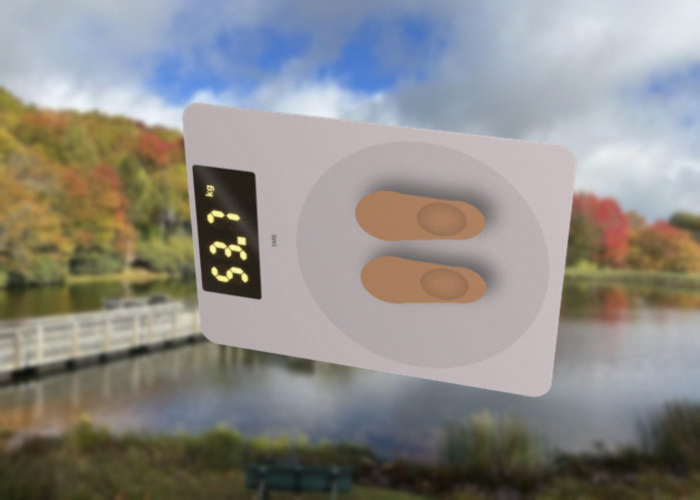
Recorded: {"value": 53.7, "unit": "kg"}
